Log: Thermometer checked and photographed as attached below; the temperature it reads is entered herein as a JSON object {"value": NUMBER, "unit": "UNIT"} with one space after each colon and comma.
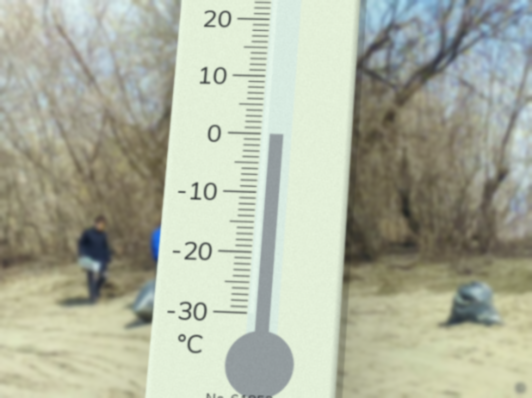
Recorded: {"value": 0, "unit": "°C"}
